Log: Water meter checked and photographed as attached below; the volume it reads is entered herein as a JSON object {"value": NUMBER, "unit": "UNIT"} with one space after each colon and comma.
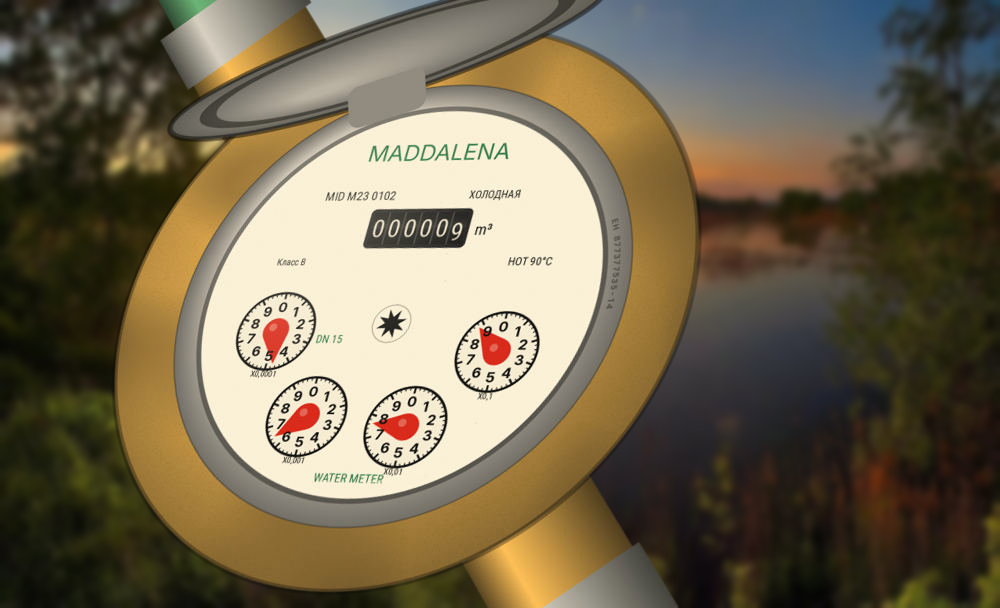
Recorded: {"value": 8.8764, "unit": "m³"}
